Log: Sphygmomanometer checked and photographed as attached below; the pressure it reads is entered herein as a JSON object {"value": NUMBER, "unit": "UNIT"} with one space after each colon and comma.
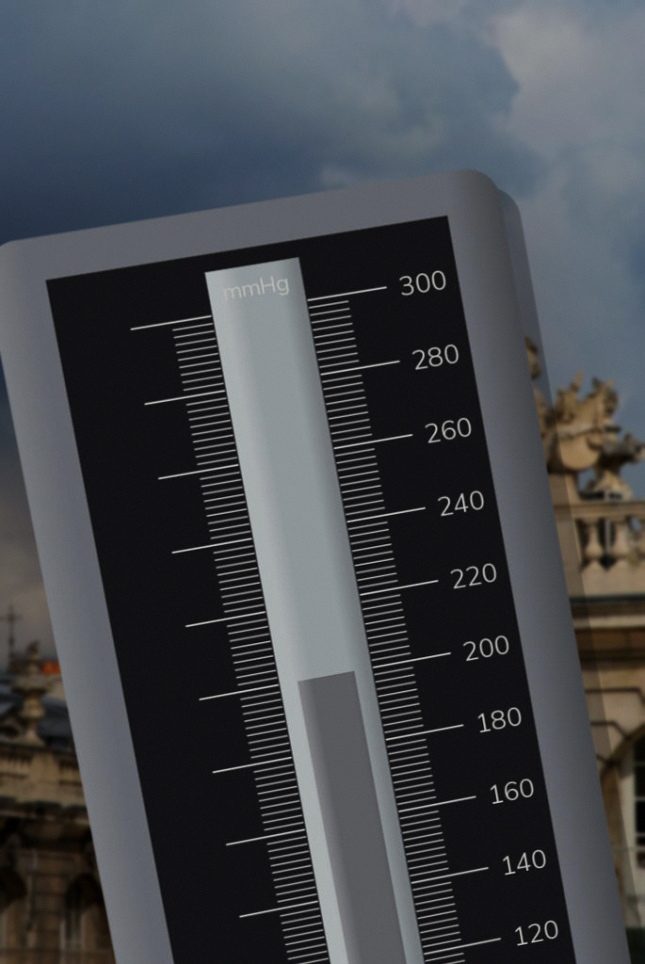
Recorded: {"value": 200, "unit": "mmHg"}
